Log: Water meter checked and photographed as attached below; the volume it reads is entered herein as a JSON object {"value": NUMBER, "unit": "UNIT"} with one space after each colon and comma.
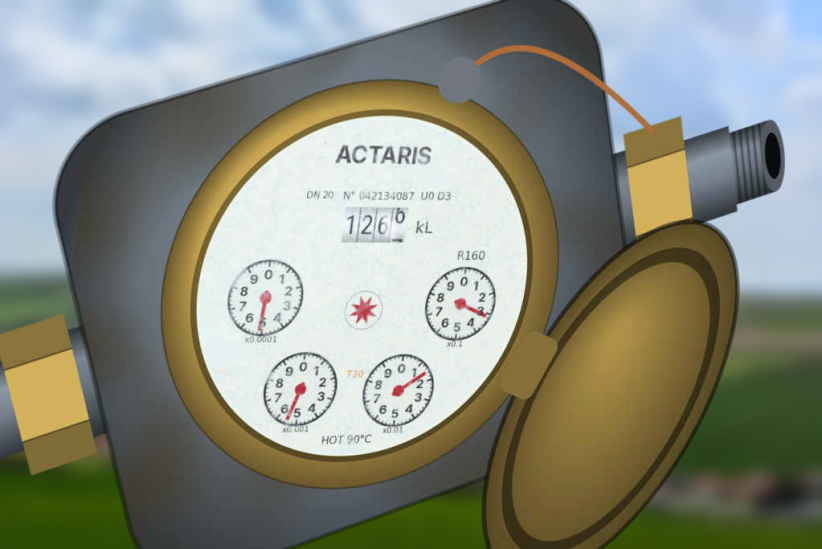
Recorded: {"value": 1266.3155, "unit": "kL"}
